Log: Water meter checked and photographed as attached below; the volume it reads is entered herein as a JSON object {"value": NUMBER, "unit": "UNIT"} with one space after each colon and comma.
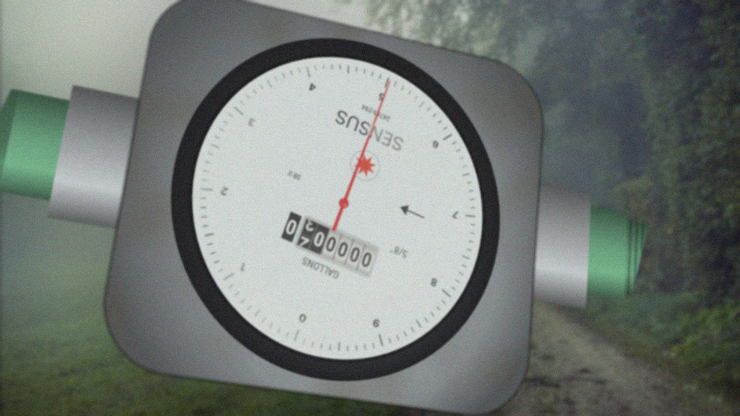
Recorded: {"value": 25.0, "unit": "gal"}
